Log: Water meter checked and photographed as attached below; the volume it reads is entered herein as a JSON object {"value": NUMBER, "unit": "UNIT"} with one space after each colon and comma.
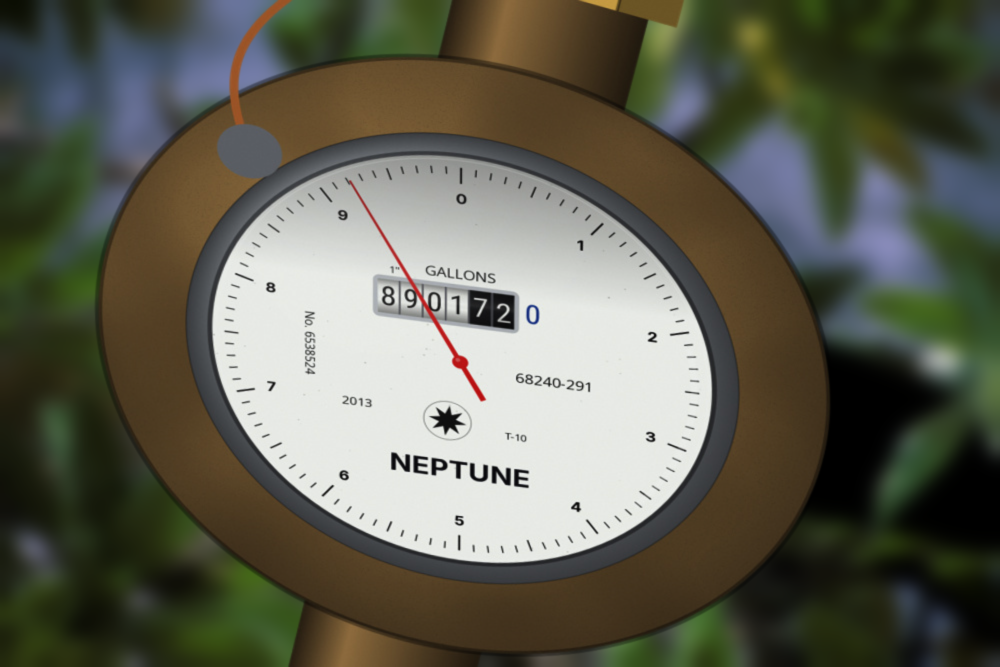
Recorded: {"value": 8901719.2, "unit": "gal"}
